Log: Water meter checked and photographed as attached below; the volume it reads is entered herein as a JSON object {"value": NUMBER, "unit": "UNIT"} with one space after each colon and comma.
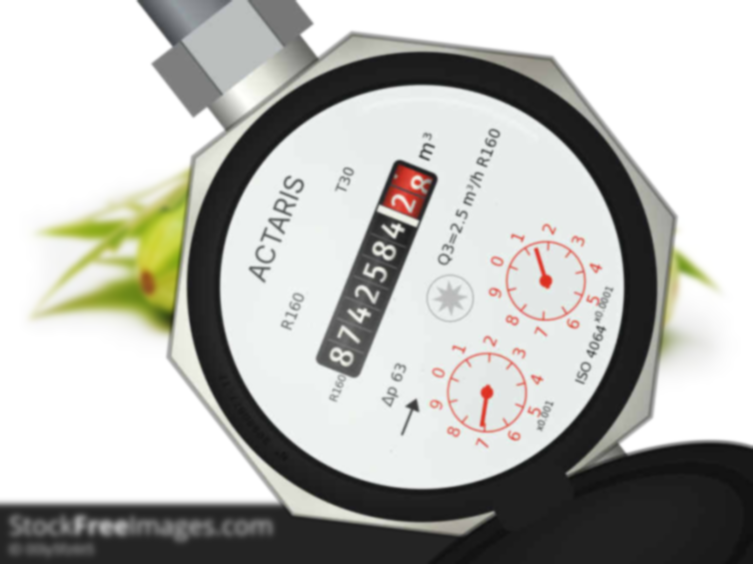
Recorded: {"value": 8742584.2771, "unit": "m³"}
